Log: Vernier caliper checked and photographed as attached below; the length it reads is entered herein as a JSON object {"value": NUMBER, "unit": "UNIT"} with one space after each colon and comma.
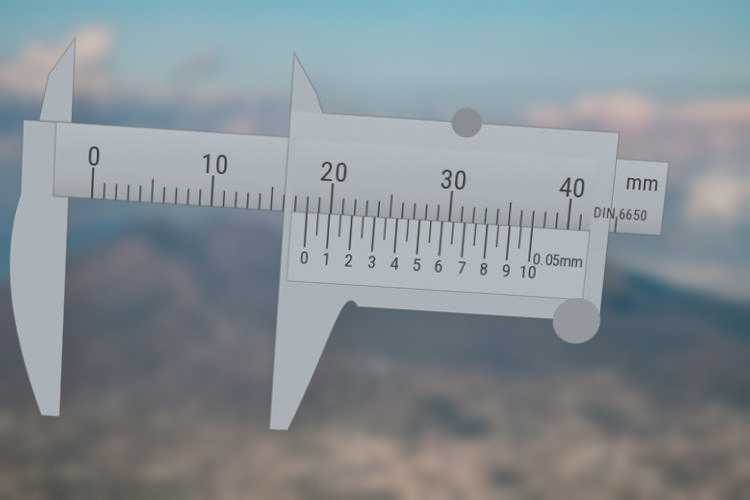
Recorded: {"value": 18.0, "unit": "mm"}
